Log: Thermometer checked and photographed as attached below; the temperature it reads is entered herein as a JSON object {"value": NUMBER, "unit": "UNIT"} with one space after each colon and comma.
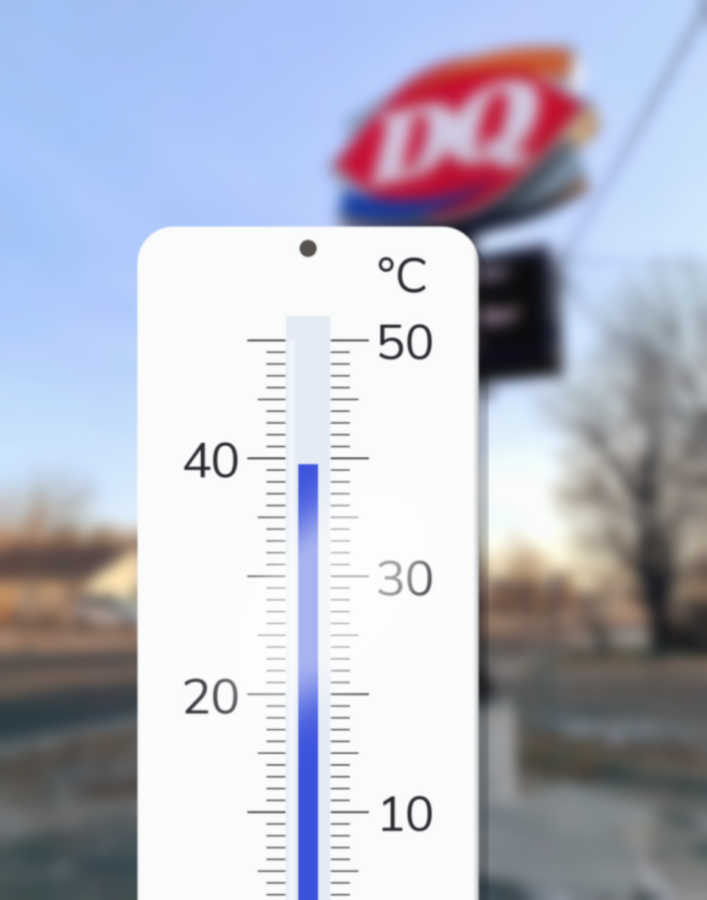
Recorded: {"value": 39.5, "unit": "°C"}
